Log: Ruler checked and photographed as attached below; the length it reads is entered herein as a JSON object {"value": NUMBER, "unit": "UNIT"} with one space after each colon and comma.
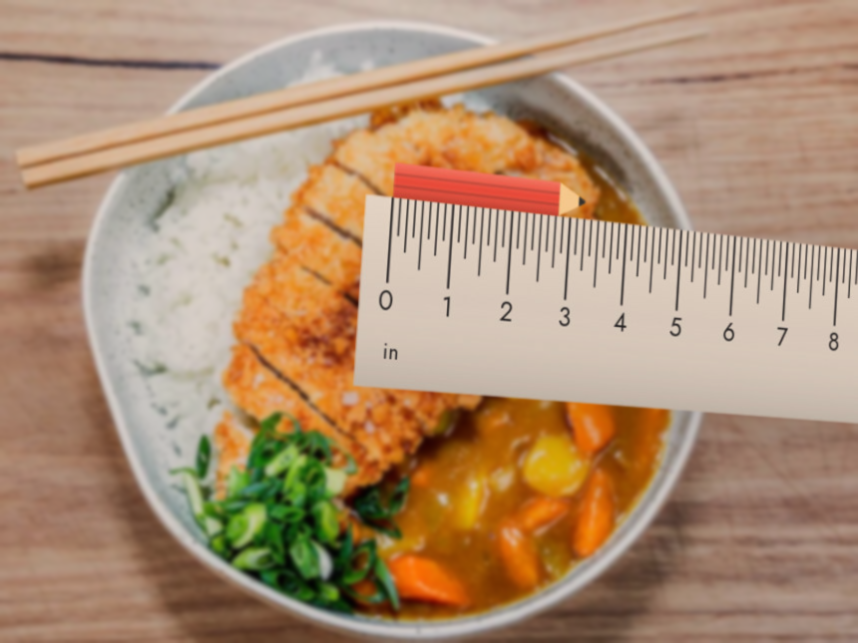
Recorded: {"value": 3.25, "unit": "in"}
